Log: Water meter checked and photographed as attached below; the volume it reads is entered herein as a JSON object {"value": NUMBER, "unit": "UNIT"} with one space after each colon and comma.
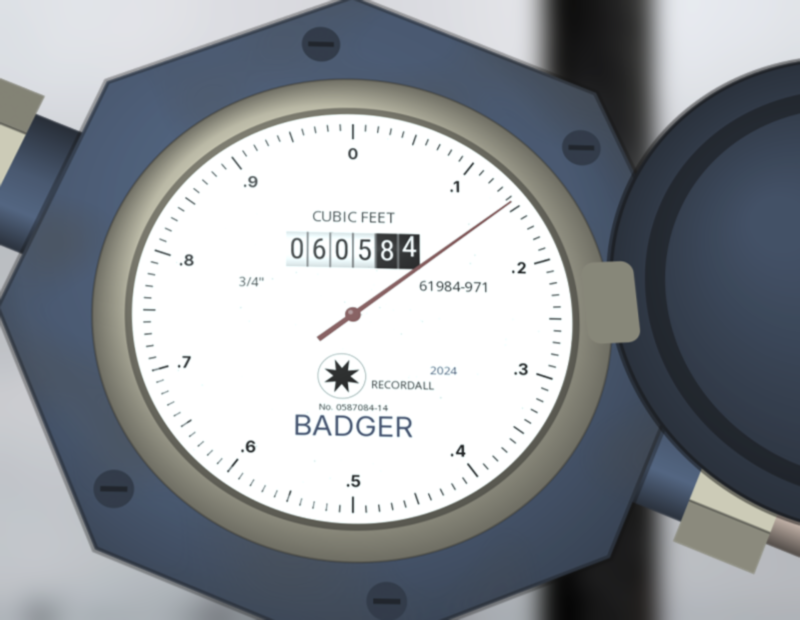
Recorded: {"value": 60584.14, "unit": "ft³"}
